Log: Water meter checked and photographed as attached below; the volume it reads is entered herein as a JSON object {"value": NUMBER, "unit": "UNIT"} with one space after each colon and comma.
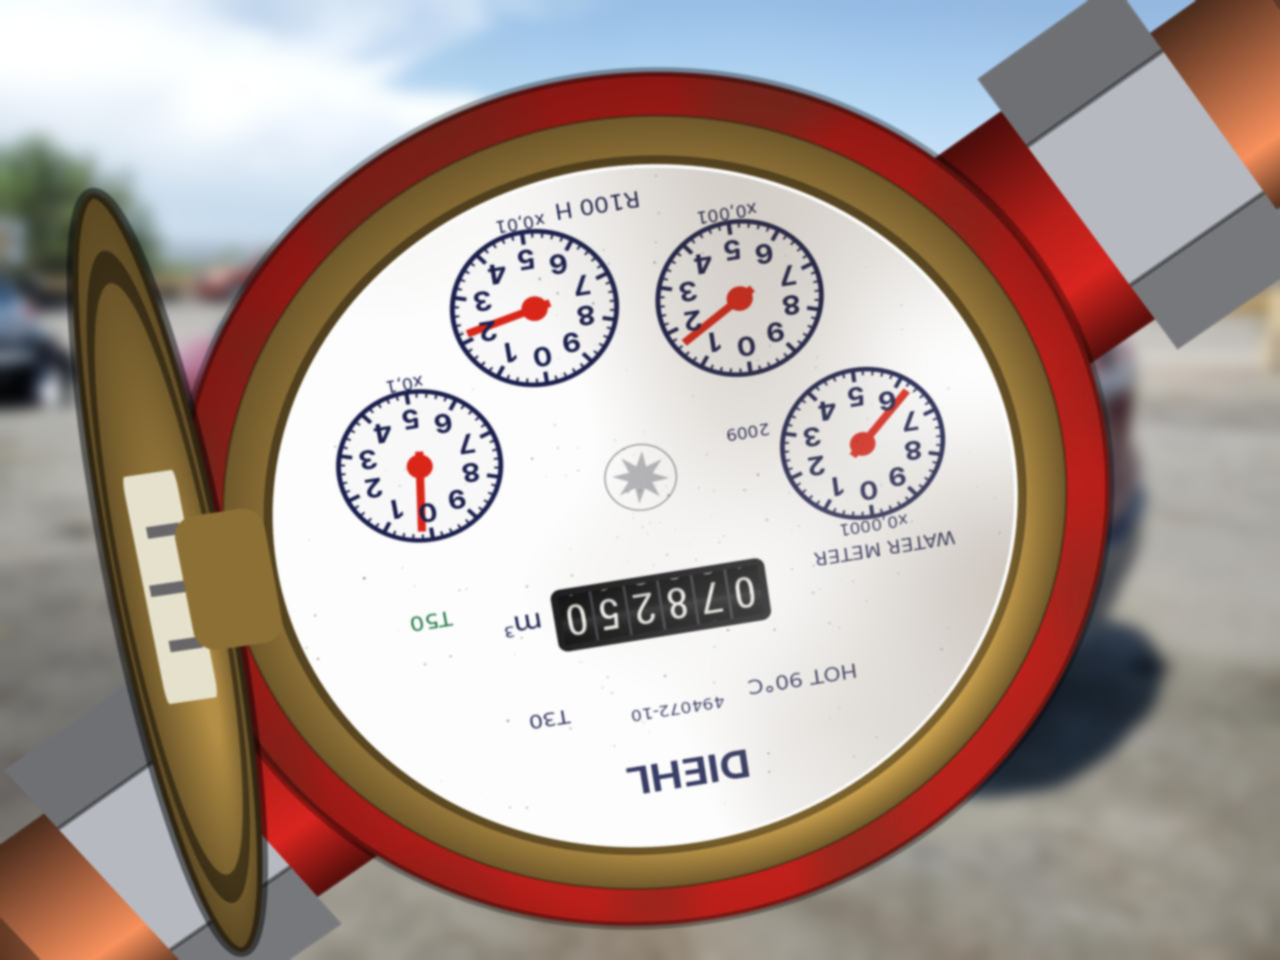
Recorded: {"value": 78250.0216, "unit": "m³"}
